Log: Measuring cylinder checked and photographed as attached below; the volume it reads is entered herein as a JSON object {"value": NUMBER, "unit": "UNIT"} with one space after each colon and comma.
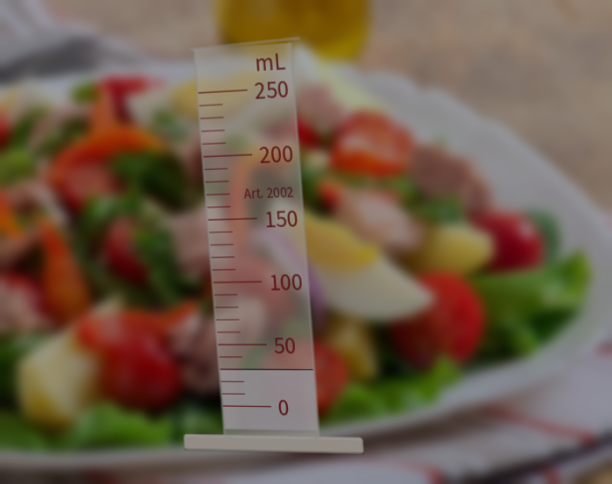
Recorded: {"value": 30, "unit": "mL"}
